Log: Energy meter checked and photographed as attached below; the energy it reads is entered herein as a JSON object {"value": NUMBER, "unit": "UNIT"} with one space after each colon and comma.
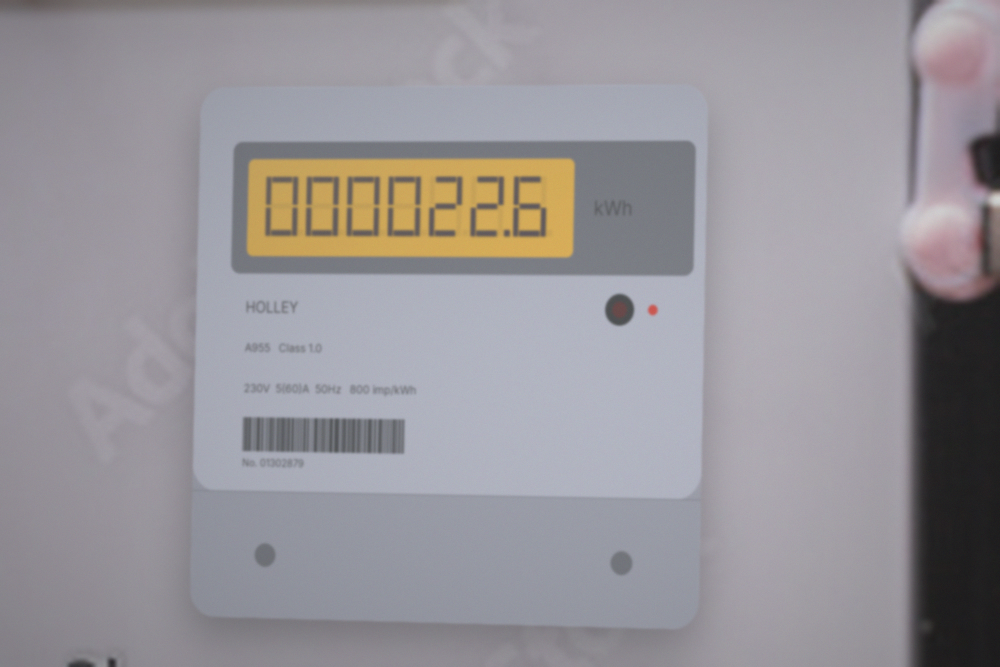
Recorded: {"value": 22.6, "unit": "kWh"}
